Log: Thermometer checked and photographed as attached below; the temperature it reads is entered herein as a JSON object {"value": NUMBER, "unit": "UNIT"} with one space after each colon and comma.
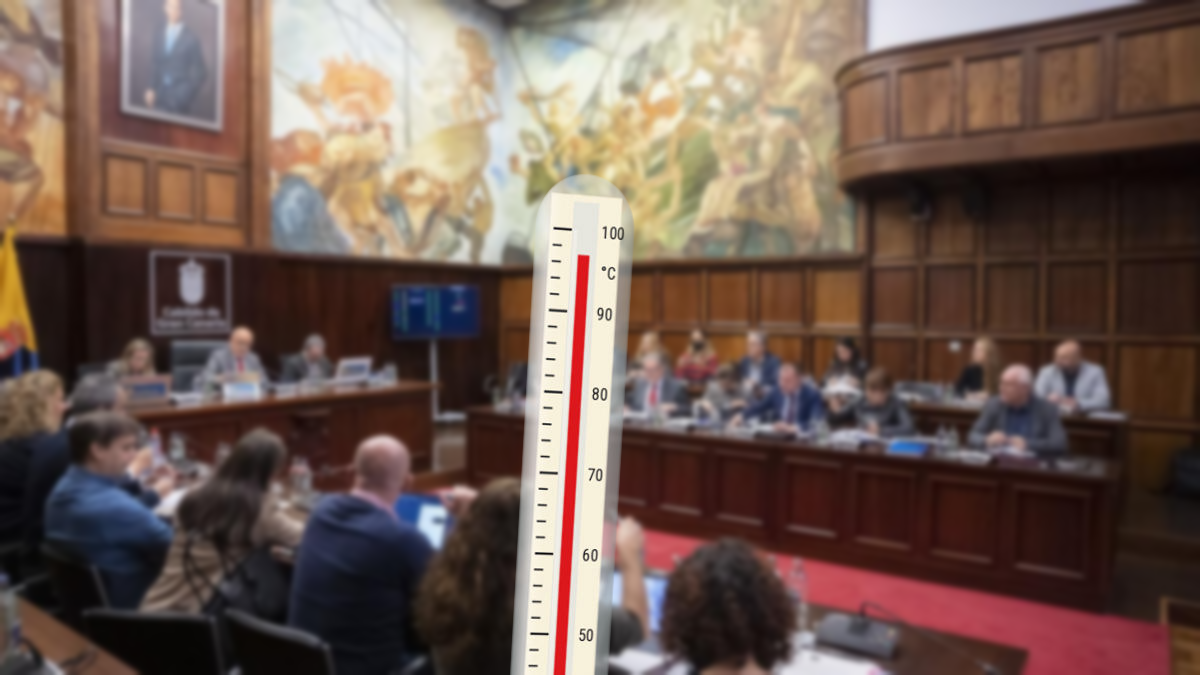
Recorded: {"value": 97, "unit": "°C"}
